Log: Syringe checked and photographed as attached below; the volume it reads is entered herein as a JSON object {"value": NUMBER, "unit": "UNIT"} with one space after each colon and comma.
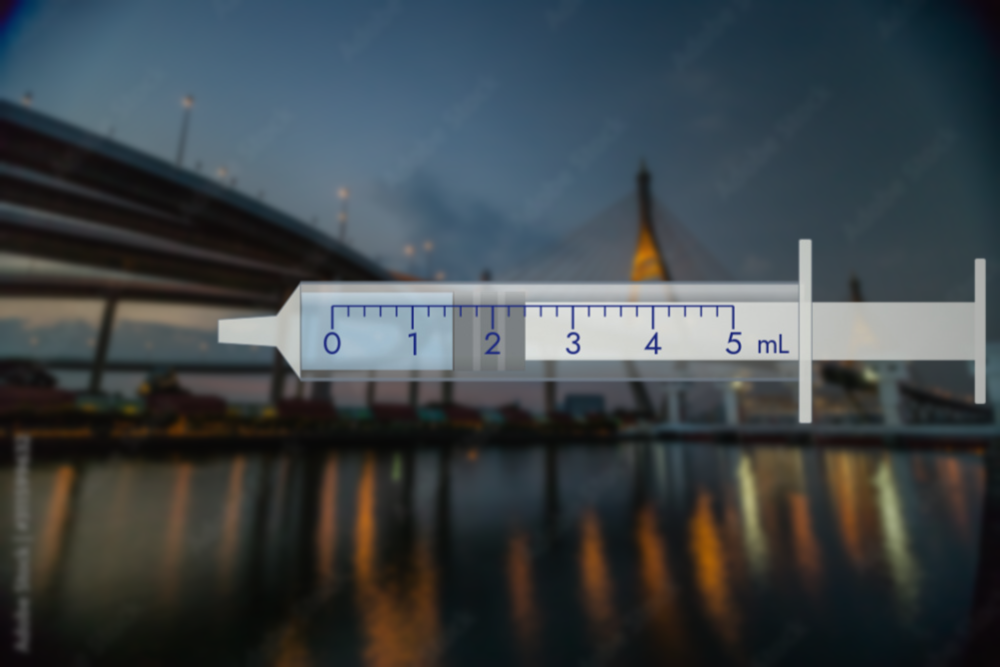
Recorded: {"value": 1.5, "unit": "mL"}
